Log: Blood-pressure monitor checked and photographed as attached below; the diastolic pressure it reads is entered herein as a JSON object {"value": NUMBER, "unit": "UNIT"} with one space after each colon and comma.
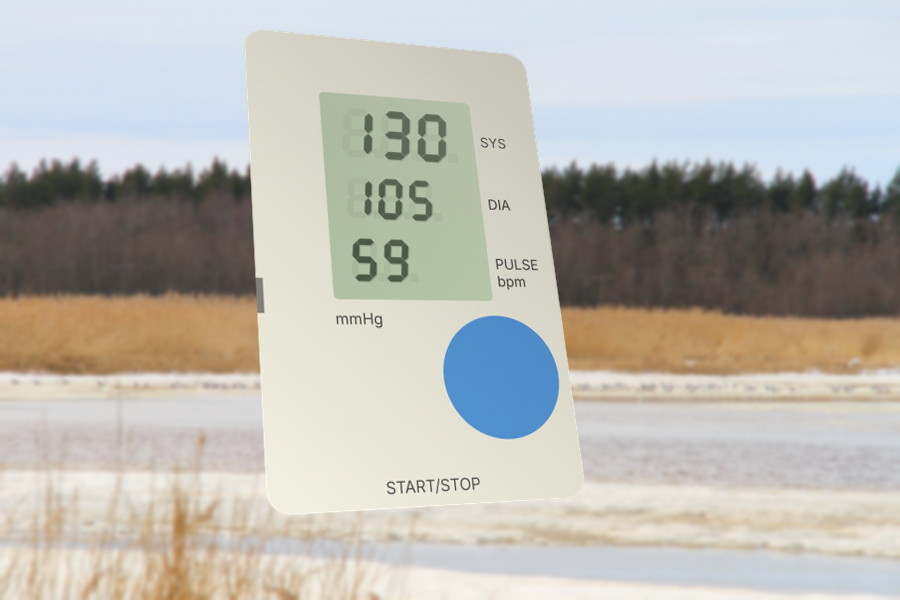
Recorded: {"value": 105, "unit": "mmHg"}
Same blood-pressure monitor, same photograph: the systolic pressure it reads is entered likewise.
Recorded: {"value": 130, "unit": "mmHg"}
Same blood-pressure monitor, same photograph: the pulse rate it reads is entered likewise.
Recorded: {"value": 59, "unit": "bpm"}
